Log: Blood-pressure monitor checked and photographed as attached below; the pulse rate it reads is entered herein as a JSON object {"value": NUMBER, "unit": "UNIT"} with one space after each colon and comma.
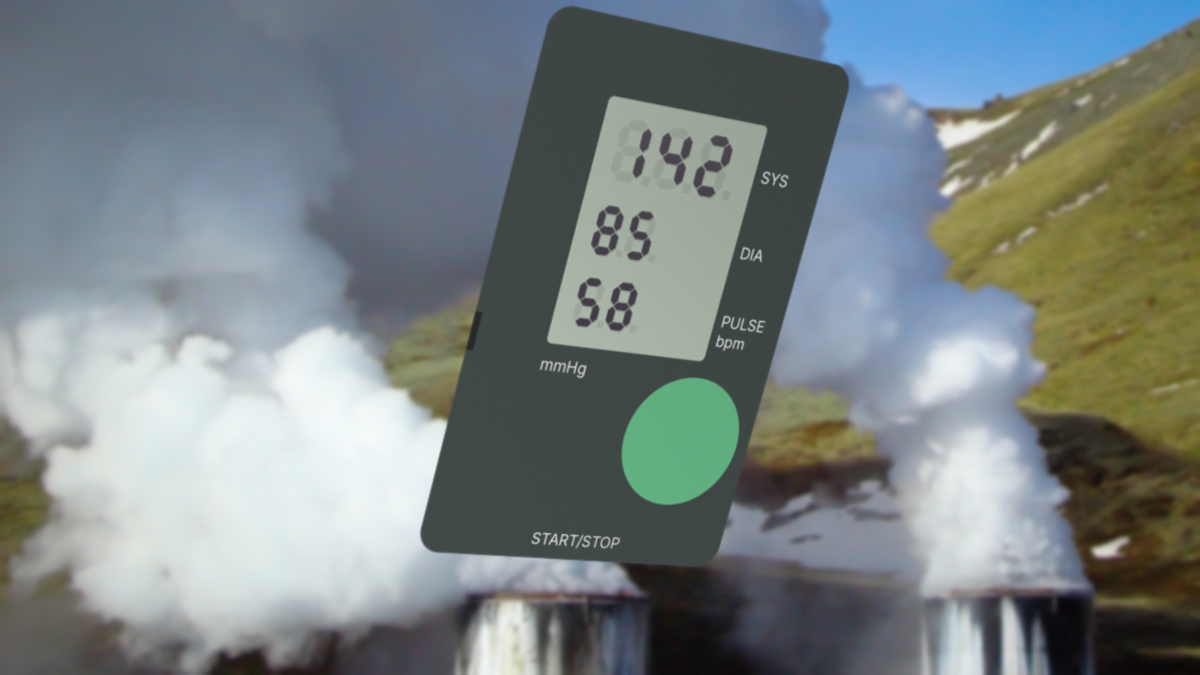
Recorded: {"value": 58, "unit": "bpm"}
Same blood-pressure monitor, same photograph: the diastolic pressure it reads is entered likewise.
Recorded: {"value": 85, "unit": "mmHg"}
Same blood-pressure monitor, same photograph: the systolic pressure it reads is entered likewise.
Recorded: {"value": 142, "unit": "mmHg"}
